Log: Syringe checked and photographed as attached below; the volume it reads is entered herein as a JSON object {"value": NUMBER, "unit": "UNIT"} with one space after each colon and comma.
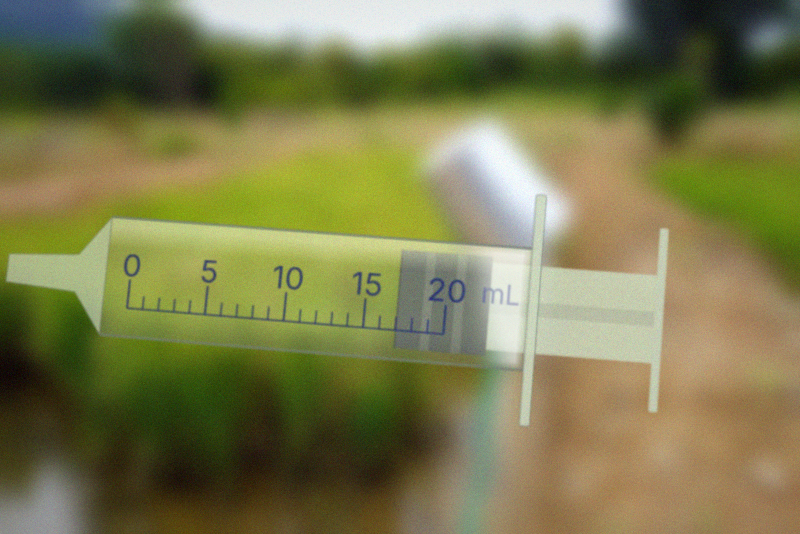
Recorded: {"value": 17, "unit": "mL"}
